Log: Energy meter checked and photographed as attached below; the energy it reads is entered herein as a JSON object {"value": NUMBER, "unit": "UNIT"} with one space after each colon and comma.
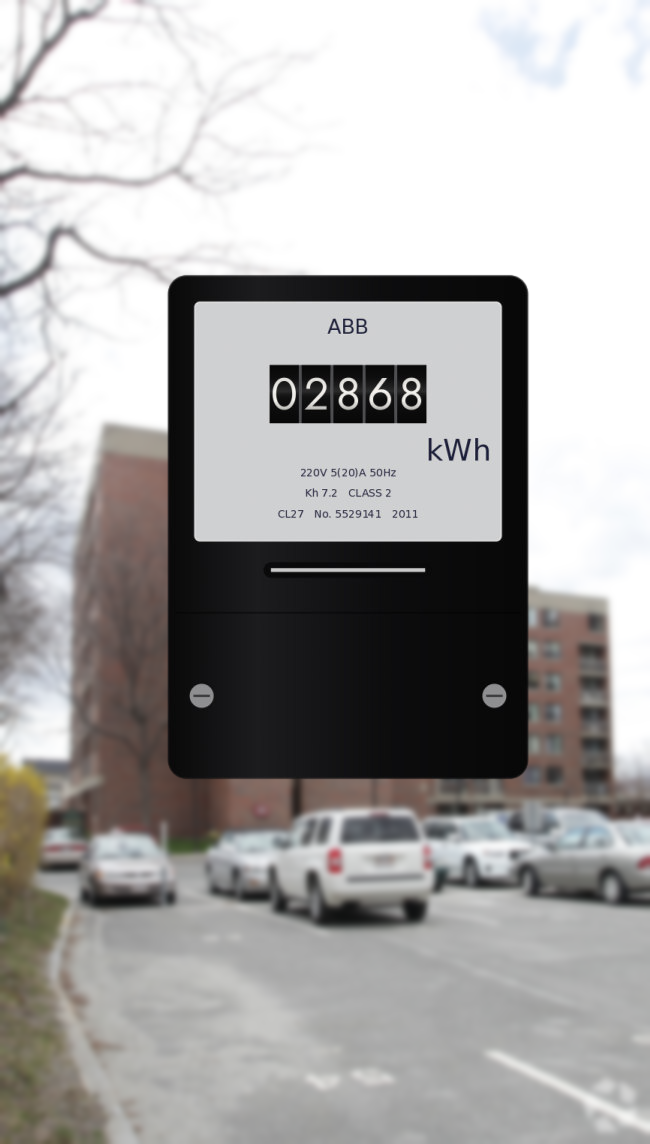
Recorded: {"value": 2868, "unit": "kWh"}
